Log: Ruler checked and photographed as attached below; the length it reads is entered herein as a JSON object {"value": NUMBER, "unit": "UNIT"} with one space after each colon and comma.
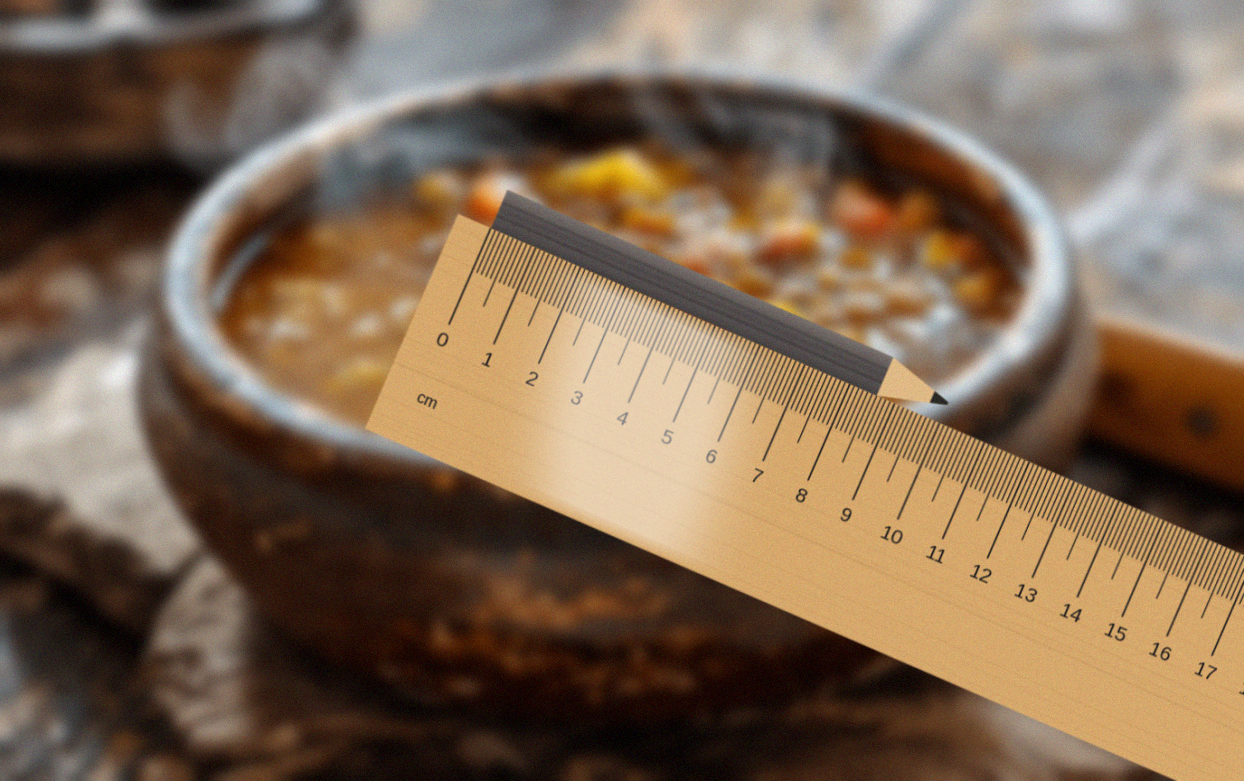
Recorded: {"value": 10, "unit": "cm"}
